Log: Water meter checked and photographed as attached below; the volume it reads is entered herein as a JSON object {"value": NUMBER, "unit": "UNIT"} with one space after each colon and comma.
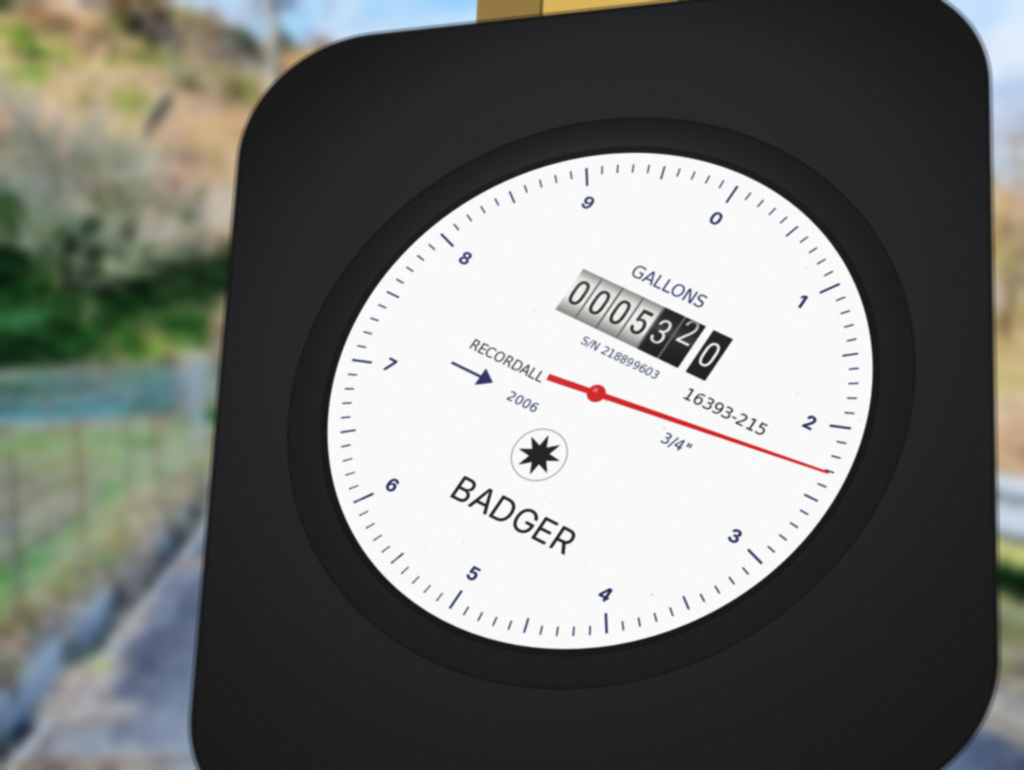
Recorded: {"value": 5322.3, "unit": "gal"}
